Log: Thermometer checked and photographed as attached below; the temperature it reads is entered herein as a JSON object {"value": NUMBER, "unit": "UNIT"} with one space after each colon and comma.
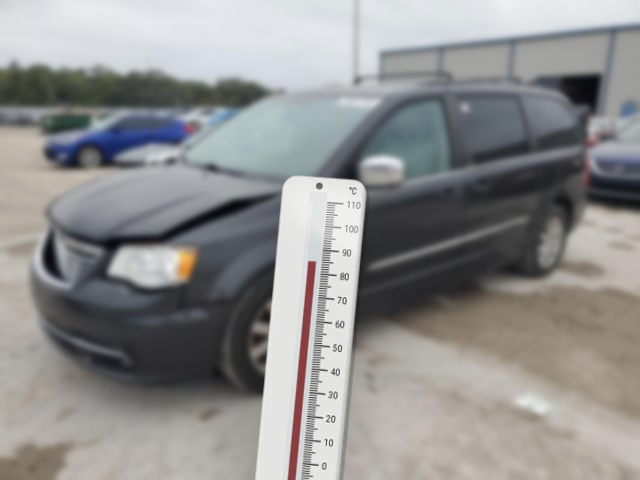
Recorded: {"value": 85, "unit": "°C"}
